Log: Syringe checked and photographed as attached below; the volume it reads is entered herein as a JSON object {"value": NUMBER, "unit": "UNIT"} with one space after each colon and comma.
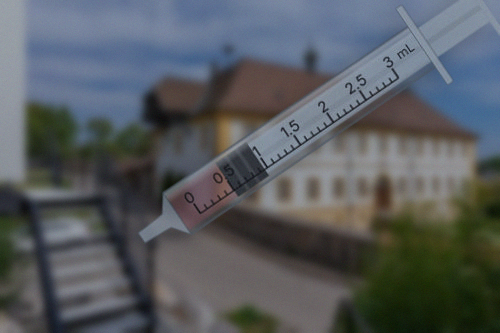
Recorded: {"value": 0.5, "unit": "mL"}
